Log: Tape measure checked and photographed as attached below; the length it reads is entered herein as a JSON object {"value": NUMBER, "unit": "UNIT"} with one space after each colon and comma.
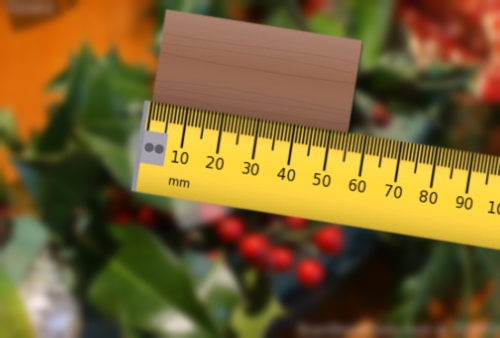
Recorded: {"value": 55, "unit": "mm"}
